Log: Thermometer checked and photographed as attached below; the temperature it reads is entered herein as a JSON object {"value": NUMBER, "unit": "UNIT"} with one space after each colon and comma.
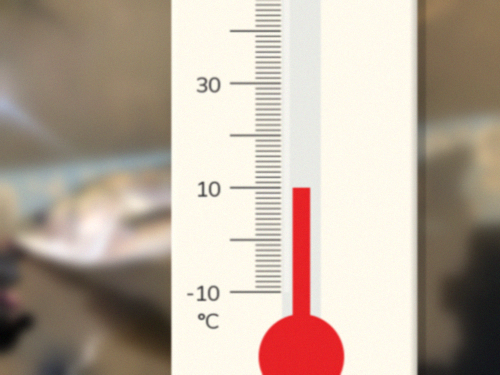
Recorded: {"value": 10, "unit": "°C"}
